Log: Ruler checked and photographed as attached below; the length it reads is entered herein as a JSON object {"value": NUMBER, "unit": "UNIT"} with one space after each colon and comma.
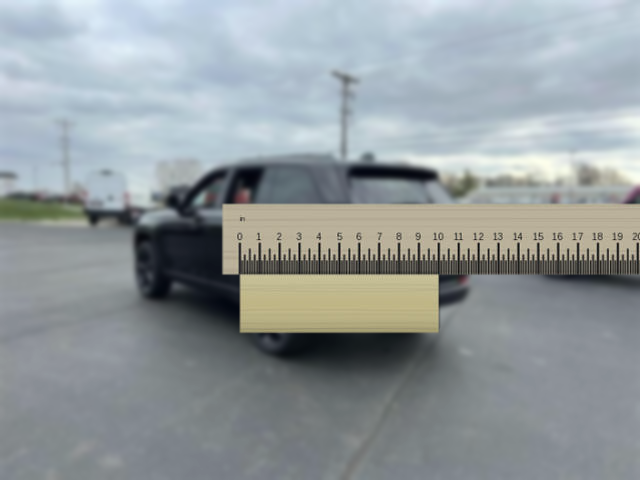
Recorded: {"value": 10, "unit": "in"}
